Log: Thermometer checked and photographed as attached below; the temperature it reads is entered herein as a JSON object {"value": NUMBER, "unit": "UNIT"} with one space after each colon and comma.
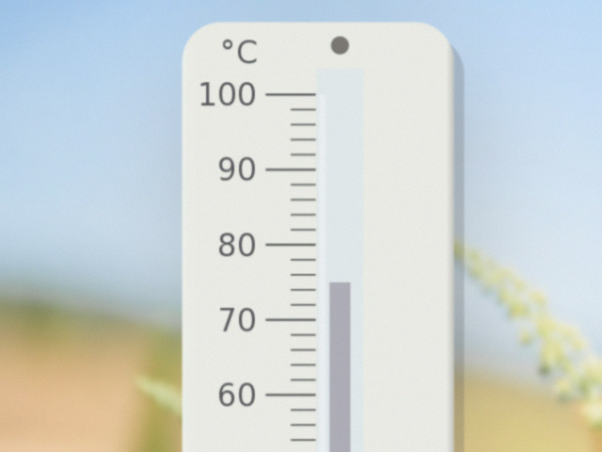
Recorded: {"value": 75, "unit": "°C"}
